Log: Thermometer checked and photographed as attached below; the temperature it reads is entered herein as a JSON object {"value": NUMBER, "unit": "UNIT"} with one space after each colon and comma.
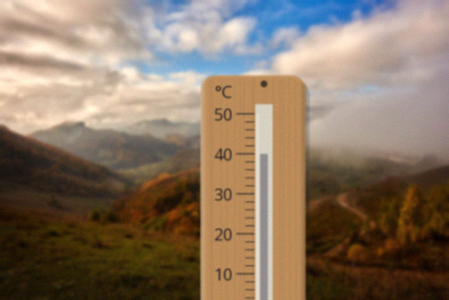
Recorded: {"value": 40, "unit": "°C"}
